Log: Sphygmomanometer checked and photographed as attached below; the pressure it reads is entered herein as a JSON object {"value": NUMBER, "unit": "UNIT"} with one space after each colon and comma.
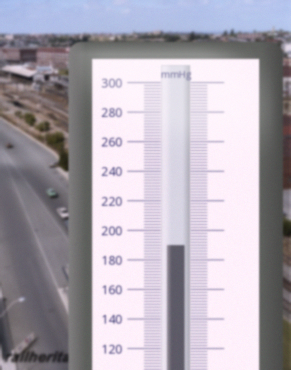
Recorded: {"value": 190, "unit": "mmHg"}
